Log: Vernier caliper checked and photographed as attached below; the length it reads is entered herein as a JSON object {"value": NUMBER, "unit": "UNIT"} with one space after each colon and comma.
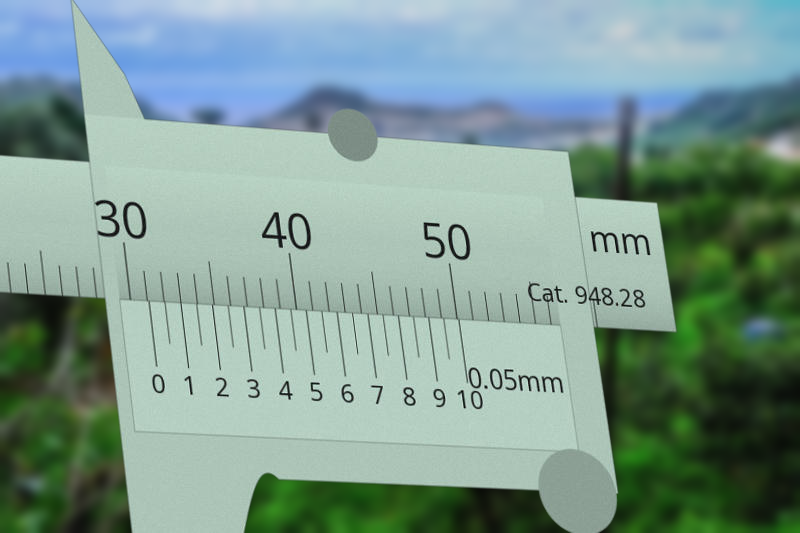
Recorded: {"value": 31.1, "unit": "mm"}
